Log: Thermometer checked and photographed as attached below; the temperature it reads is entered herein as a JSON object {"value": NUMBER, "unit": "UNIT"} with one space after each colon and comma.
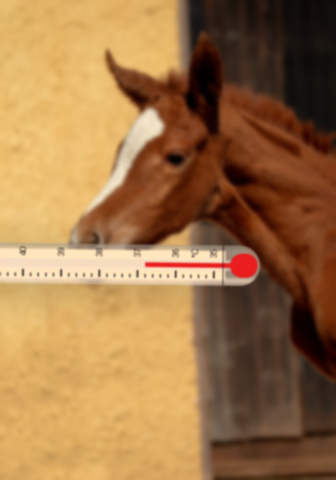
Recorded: {"value": 36.8, "unit": "°C"}
